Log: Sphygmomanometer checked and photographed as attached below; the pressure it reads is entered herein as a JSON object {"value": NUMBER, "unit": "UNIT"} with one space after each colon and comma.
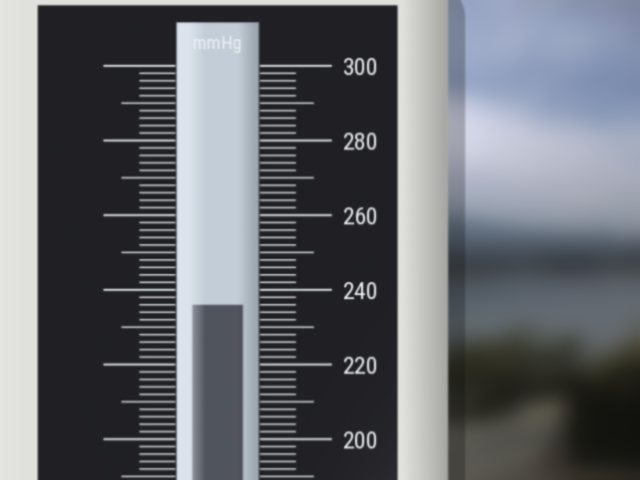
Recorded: {"value": 236, "unit": "mmHg"}
